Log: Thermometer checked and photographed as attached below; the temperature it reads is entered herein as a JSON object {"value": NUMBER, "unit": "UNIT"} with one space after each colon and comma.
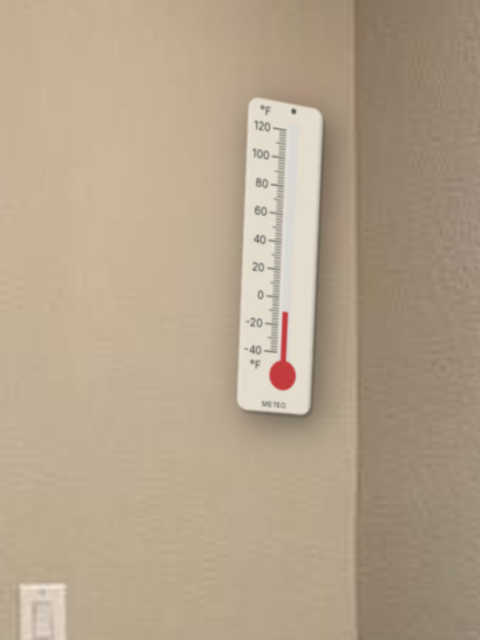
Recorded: {"value": -10, "unit": "°F"}
